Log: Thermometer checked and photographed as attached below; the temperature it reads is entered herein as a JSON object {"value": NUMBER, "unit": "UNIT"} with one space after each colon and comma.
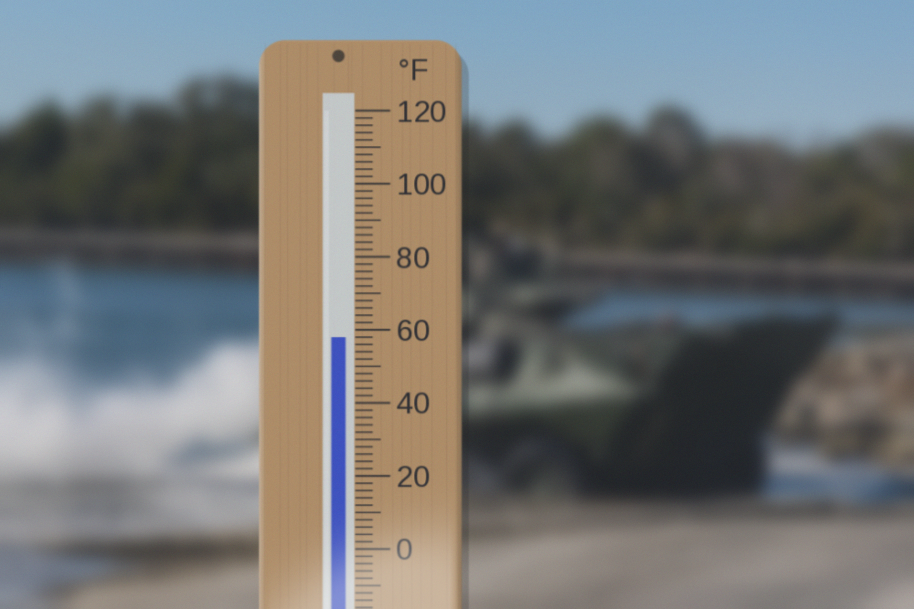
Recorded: {"value": 58, "unit": "°F"}
